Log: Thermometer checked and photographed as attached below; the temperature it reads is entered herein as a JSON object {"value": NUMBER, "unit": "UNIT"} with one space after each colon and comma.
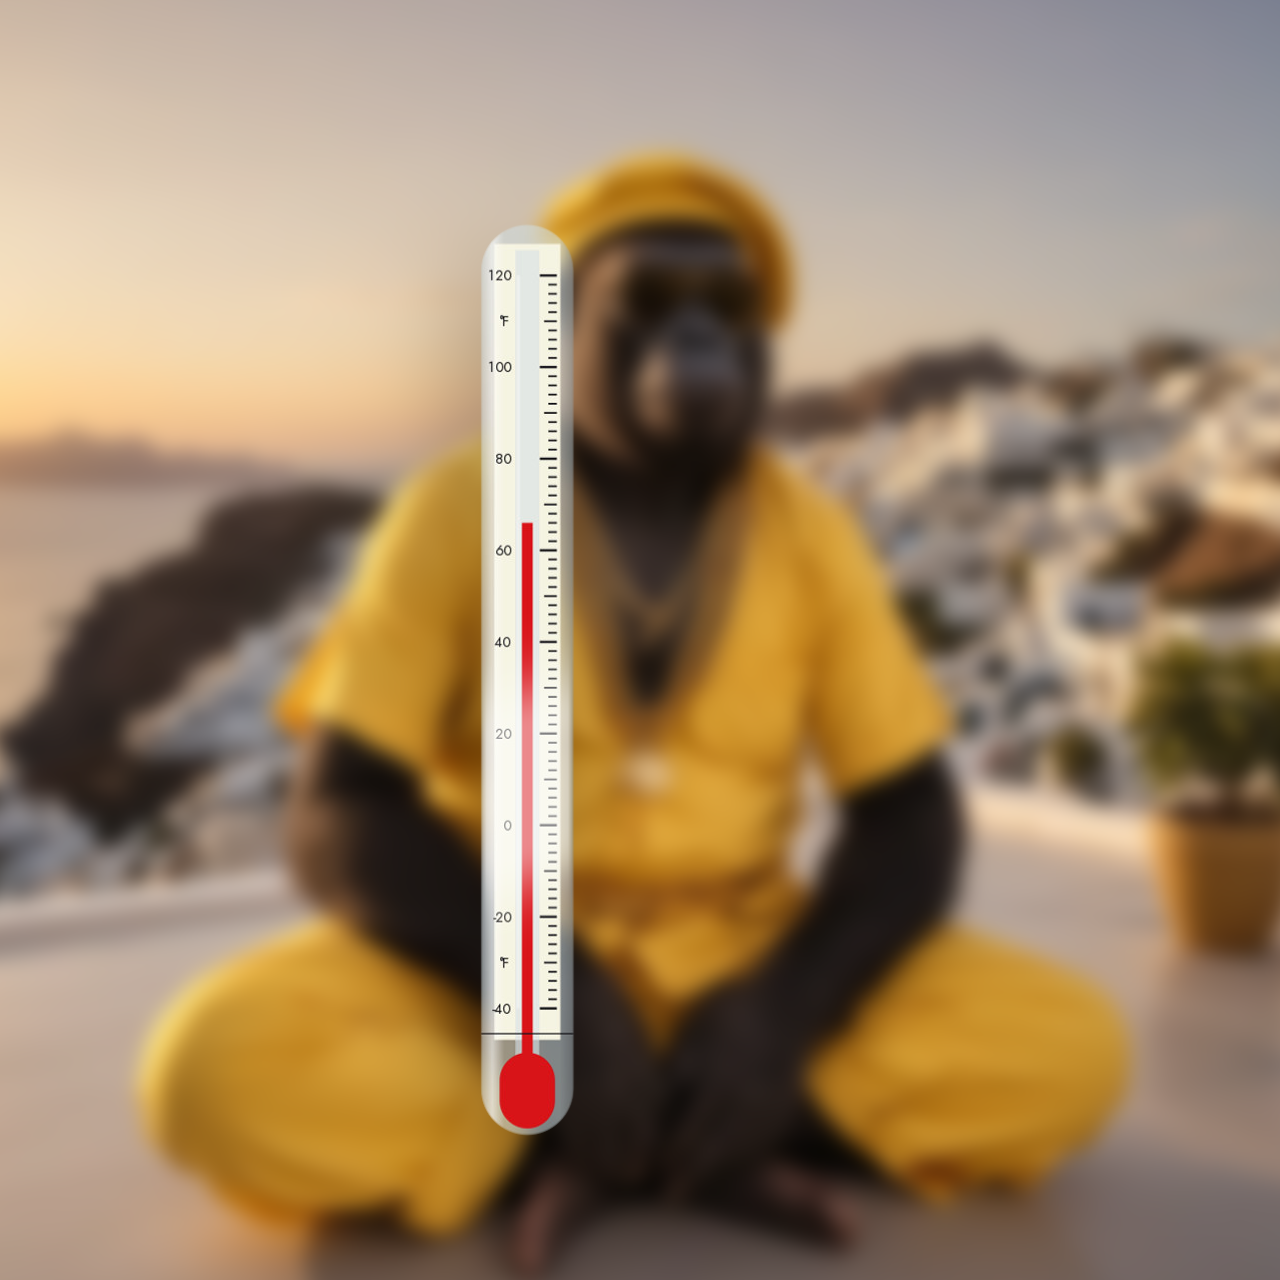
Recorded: {"value": 66, "unit": "°F"}
